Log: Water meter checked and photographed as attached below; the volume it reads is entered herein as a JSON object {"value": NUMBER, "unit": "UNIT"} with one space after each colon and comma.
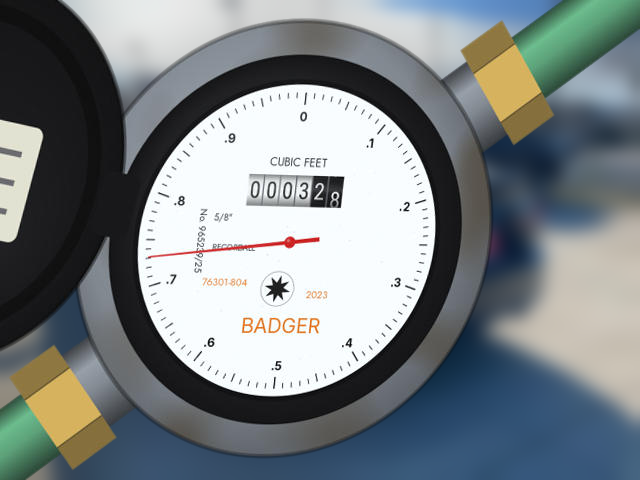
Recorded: {"value": 327.73, "unit": "ft³"}
